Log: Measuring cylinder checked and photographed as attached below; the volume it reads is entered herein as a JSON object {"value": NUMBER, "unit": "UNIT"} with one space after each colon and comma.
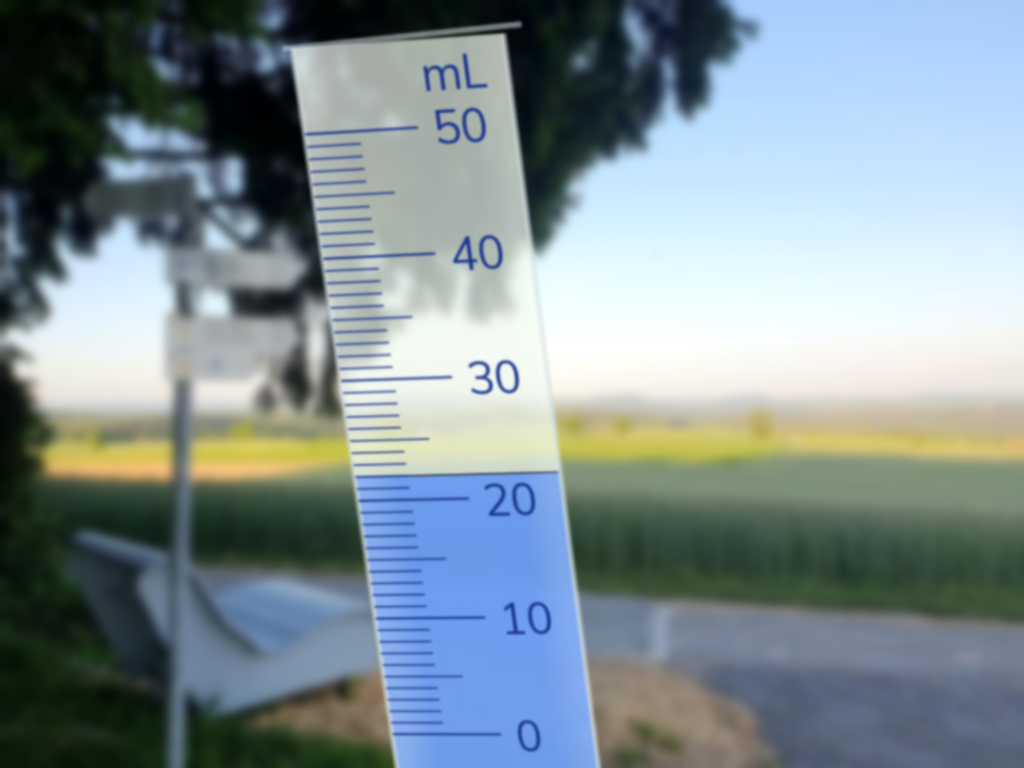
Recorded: {"value": 22, "unit": "mL"}
